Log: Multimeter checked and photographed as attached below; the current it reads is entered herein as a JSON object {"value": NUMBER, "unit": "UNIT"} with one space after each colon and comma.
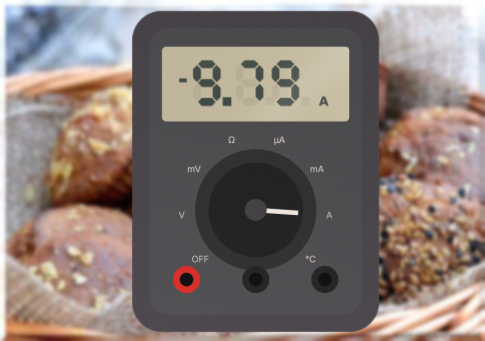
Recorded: {"value": -9.79, "unit": "A"}
